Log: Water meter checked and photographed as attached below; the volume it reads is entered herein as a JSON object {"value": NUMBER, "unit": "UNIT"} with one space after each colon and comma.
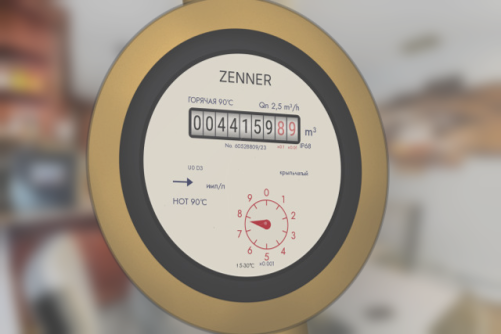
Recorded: {"value": 44159.897, "unit": "m³"}
